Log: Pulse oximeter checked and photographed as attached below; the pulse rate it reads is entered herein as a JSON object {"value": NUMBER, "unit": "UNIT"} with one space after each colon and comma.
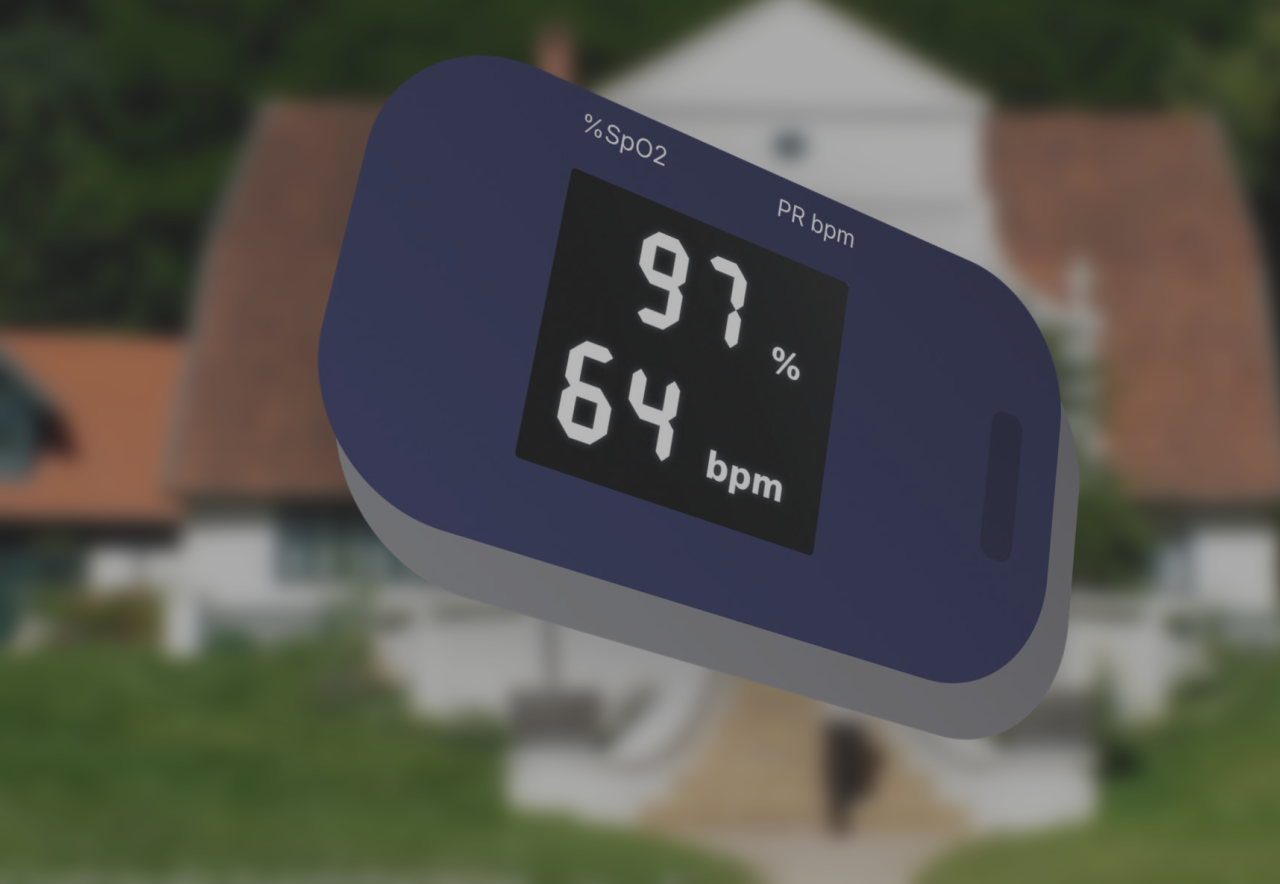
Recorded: {"value": 64, "unit": "bpm"}
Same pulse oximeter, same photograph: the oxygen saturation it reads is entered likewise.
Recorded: {"value": 97, "unit": "%"}
